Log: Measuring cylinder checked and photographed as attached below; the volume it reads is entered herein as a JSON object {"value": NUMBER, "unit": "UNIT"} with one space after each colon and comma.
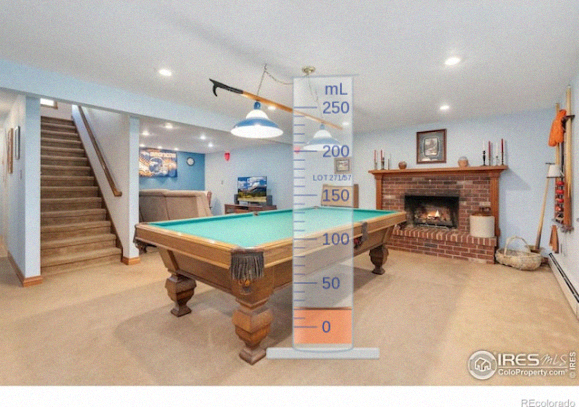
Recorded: {"value": 20, "unit": "mL"}
